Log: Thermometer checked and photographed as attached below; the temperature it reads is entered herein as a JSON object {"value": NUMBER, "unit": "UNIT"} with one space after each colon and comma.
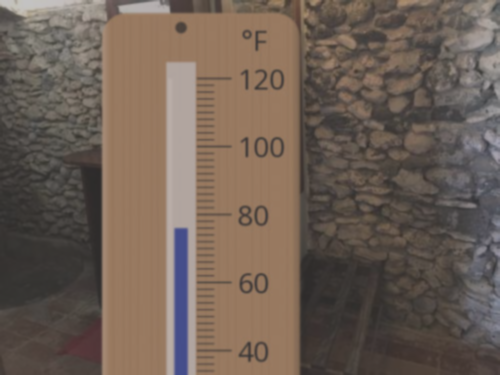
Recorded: {"value": 76, "unit": "°F"}
